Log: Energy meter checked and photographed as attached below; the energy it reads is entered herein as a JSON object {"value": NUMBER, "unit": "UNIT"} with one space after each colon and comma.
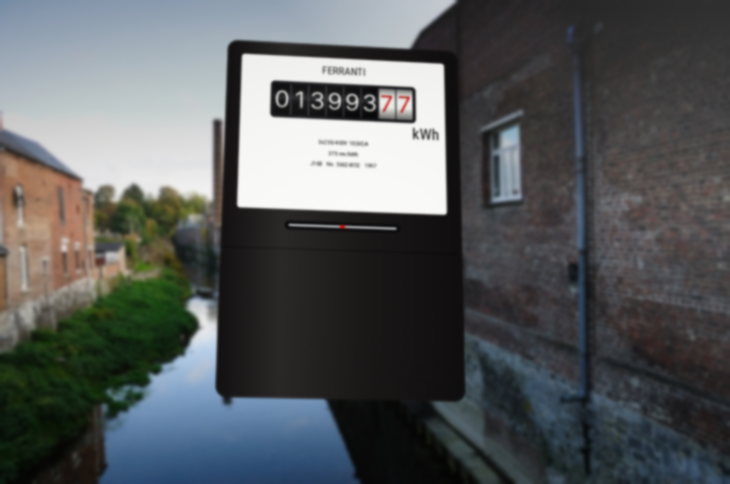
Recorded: {"value": 13993.77, "unit": "kWh"}
